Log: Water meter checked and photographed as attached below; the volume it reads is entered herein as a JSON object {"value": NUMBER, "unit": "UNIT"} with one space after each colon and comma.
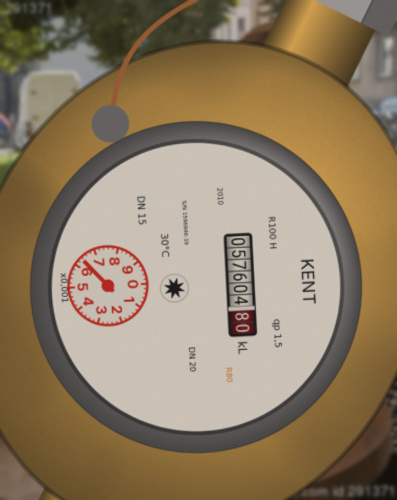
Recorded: {"value": 57604.806, "unit": "kL"}
